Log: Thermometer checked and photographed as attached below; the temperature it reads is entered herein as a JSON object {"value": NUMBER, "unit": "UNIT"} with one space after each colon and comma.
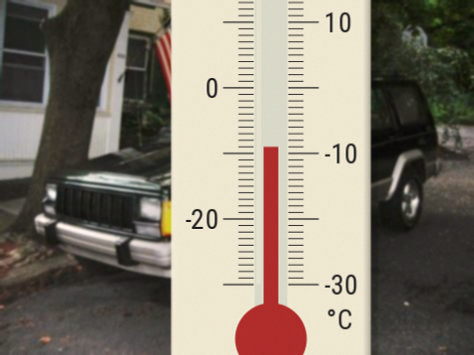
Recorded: {"value": -9, "unit": "°C"}
